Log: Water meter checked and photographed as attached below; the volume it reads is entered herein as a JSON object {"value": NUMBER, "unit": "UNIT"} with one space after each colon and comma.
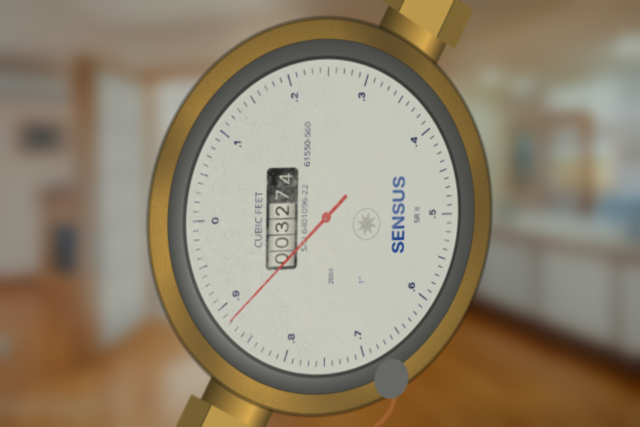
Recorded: {"value": 3273.88, "unit": "ft³"}
